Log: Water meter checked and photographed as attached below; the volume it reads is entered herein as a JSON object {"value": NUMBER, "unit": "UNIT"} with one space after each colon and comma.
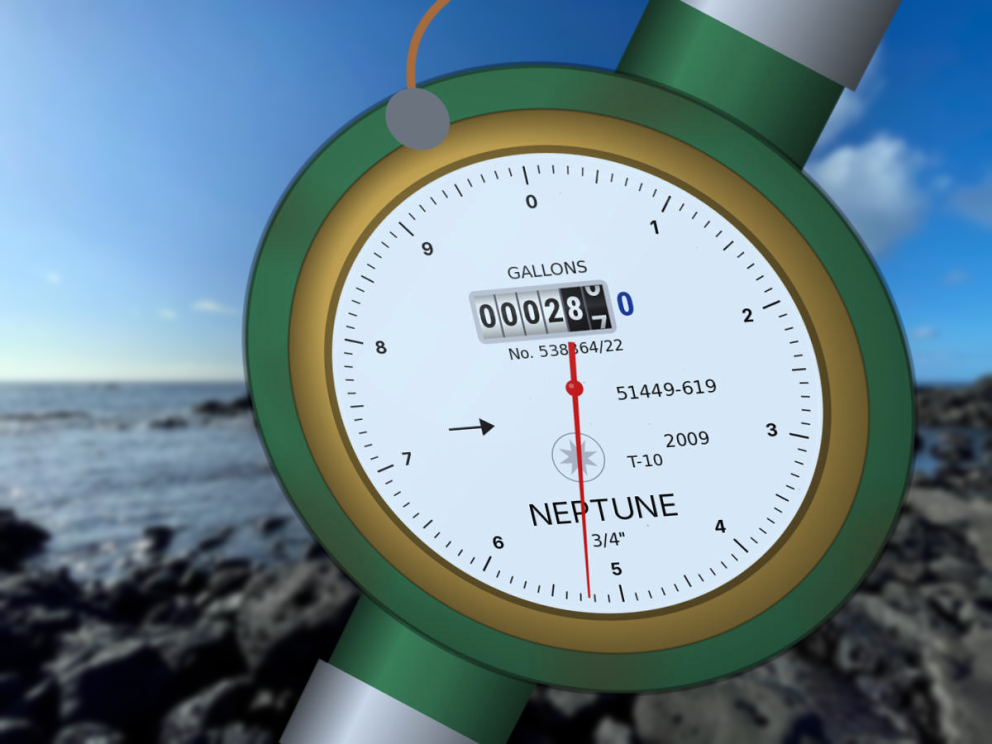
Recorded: {"value": 2865.2, "unit": "gal"}
